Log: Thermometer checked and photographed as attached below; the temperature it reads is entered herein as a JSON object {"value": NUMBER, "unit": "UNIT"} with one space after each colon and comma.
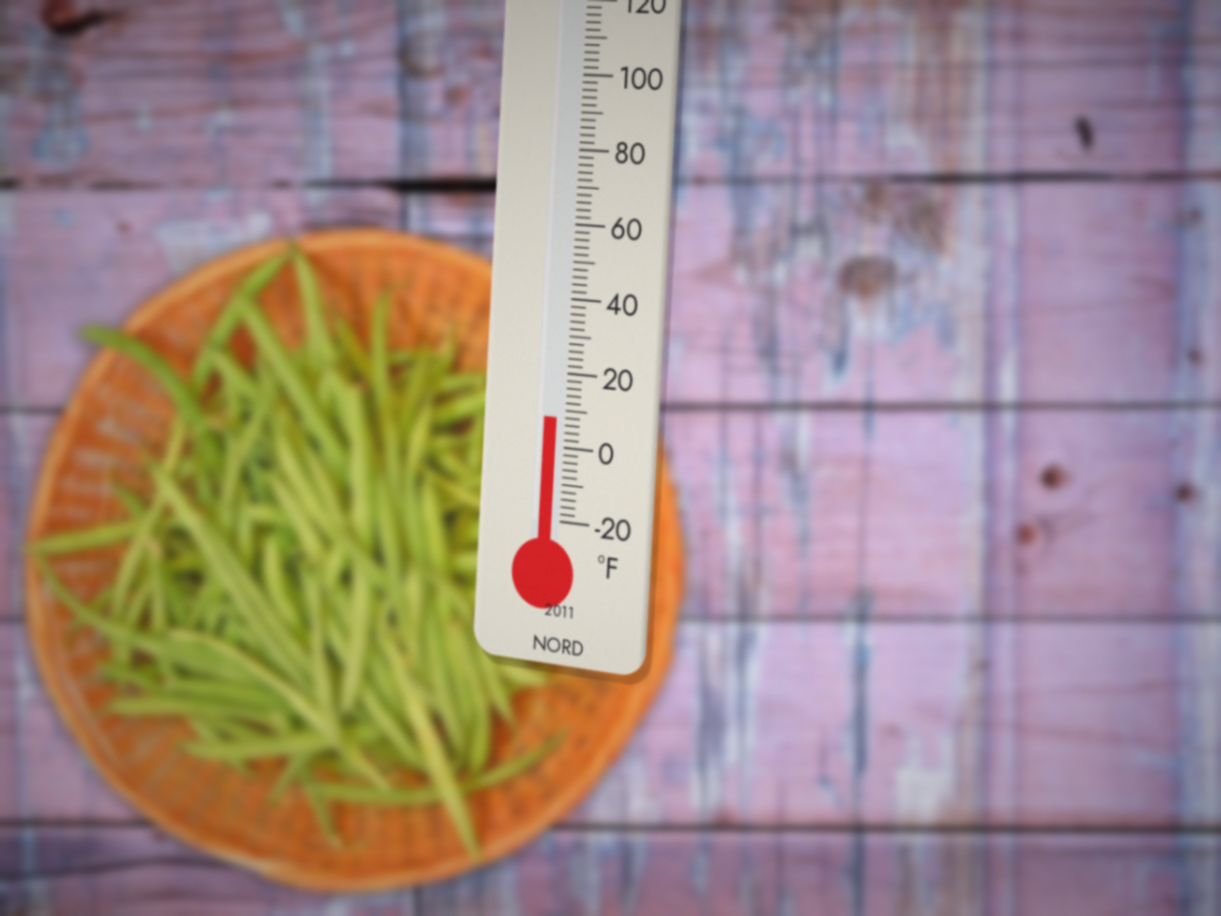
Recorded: {"value": 8, "unit": "°F"}
